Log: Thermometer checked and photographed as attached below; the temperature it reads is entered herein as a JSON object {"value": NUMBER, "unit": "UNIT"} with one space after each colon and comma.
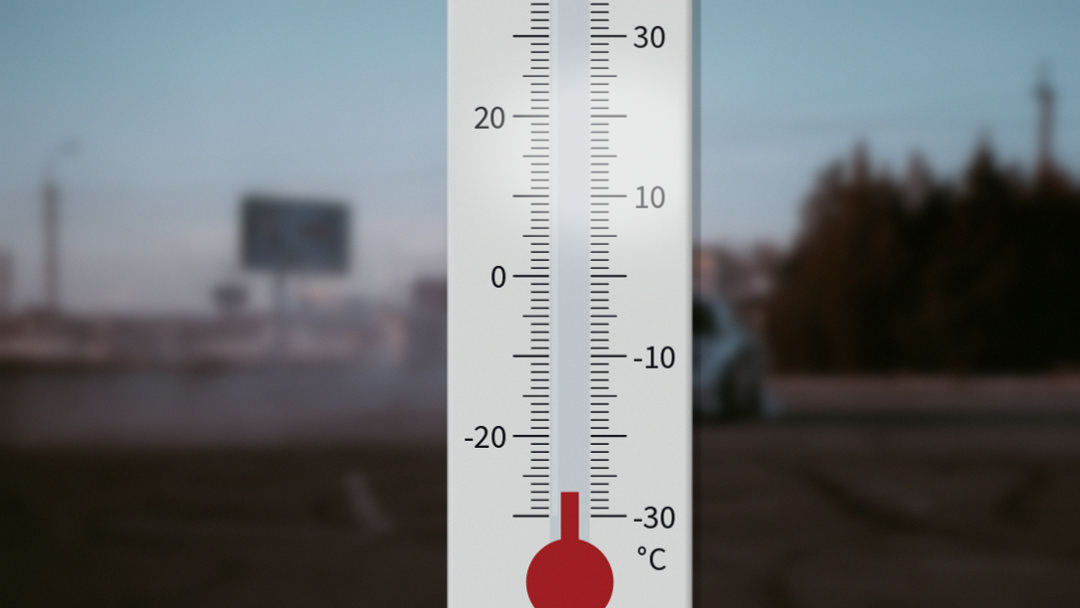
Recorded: {"value": -27, "unit": "°C"}
